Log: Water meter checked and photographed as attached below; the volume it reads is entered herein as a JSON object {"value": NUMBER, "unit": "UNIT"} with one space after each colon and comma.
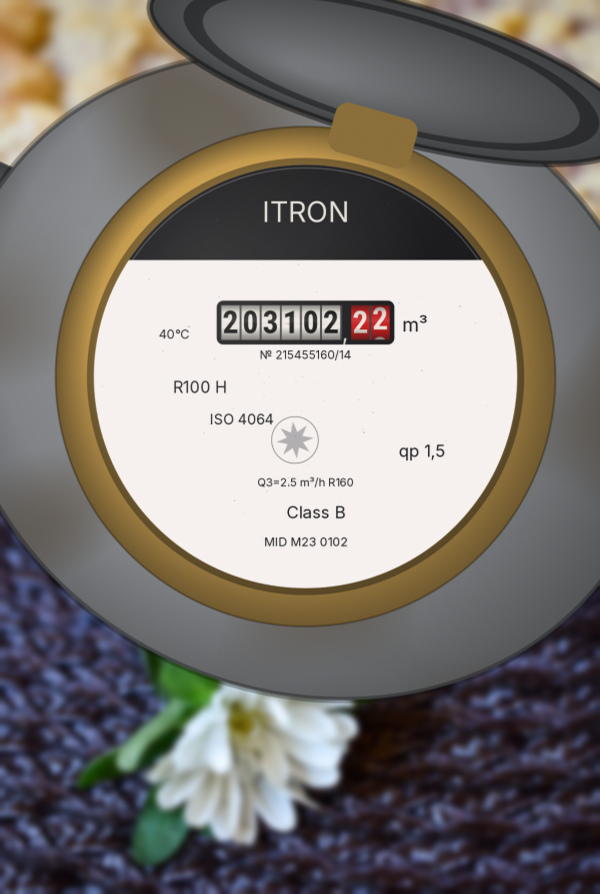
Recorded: {"value": 203102.22, "unit": "m³"}
